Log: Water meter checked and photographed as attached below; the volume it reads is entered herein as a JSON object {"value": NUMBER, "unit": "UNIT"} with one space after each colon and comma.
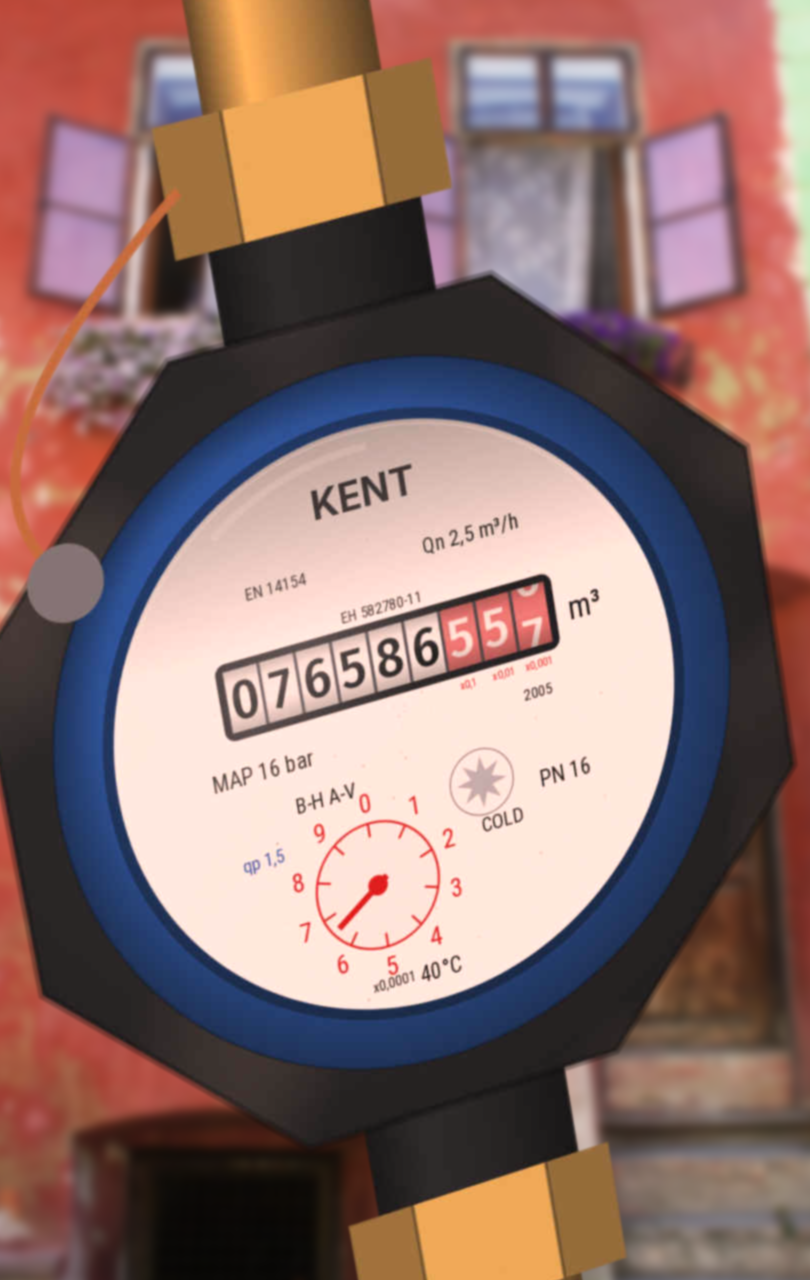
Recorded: {"value": 76586.5566, "unit": "m³"}
